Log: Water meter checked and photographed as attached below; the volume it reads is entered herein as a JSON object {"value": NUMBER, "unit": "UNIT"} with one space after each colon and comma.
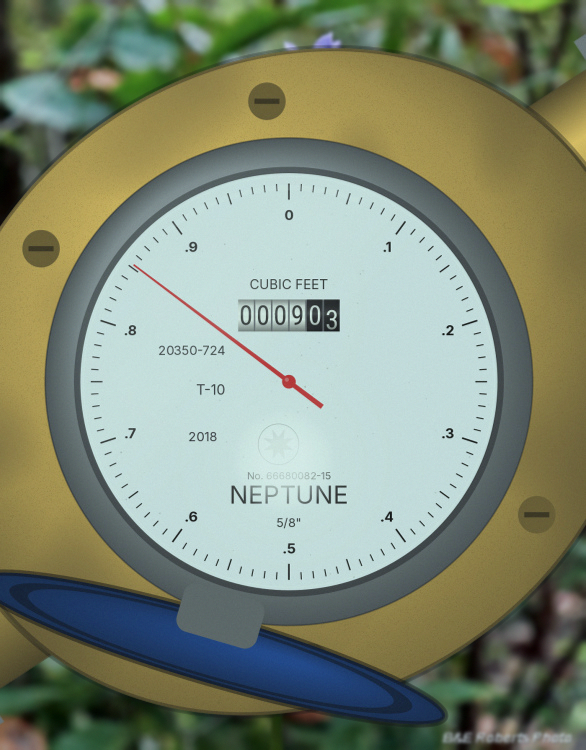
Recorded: {"value": 902.85, "unit": "ft³"}
